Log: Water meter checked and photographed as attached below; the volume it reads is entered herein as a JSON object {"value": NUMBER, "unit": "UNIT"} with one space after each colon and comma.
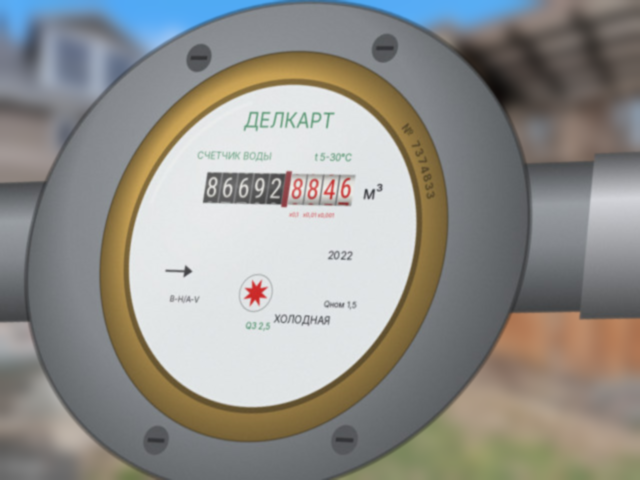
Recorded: {"value": 86692.8846, "unit": "m³"}
